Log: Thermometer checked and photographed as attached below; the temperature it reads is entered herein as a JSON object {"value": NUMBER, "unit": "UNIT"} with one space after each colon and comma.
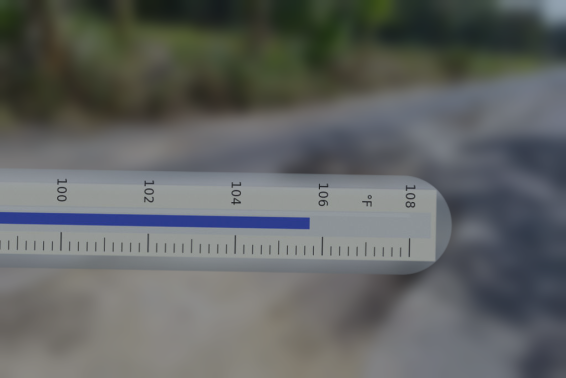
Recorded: {"value": 105.7, "unit": "°F"}
